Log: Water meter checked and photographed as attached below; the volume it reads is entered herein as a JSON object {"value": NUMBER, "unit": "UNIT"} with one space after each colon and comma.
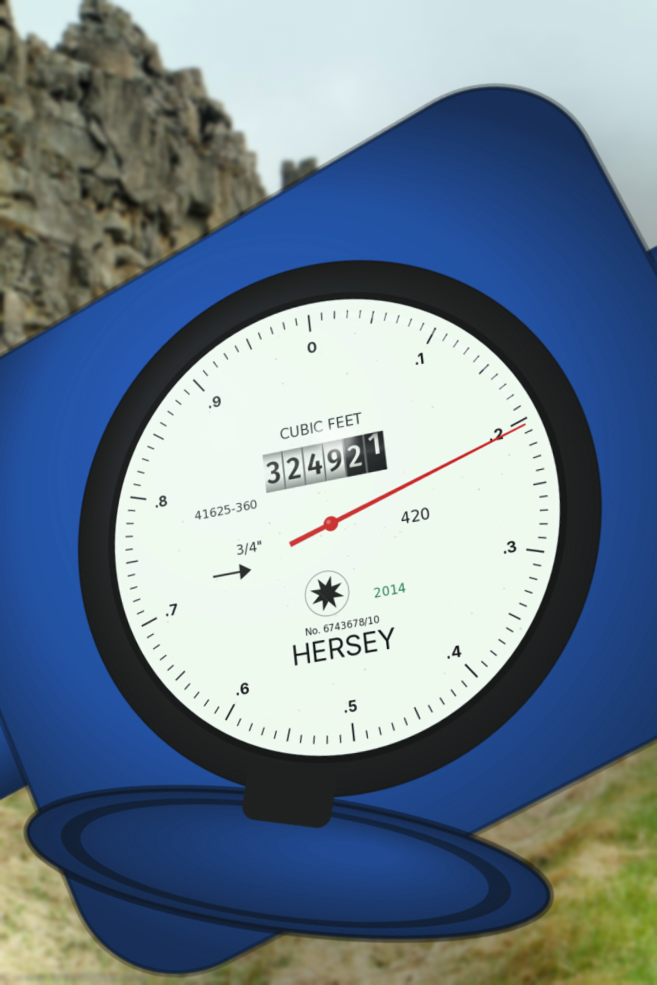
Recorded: {"value": 324921.20, "unit": "ft³"}
